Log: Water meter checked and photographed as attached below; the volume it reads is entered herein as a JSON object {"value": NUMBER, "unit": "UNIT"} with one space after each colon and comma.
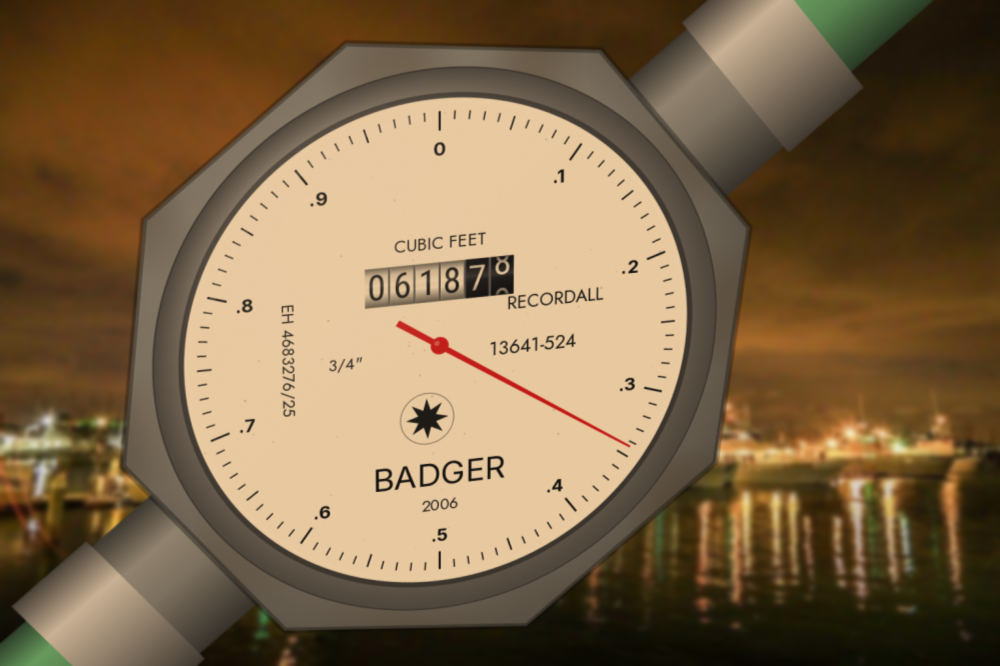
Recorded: {"value": 61878.34, "unit": "ft³"}
